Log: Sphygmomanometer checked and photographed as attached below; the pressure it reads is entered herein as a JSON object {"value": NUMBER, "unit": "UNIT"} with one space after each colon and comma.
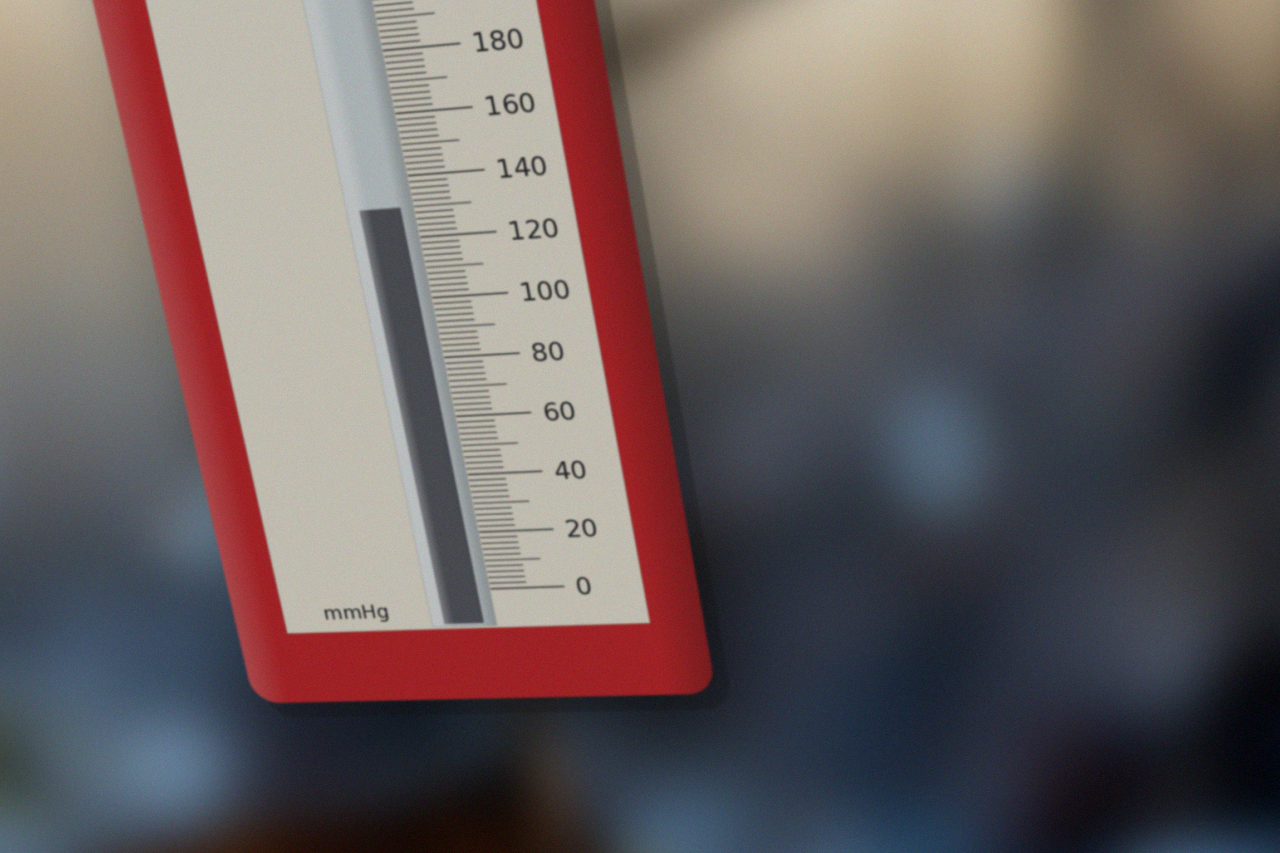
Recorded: {"value": 130, "unit": "mmHg"}
